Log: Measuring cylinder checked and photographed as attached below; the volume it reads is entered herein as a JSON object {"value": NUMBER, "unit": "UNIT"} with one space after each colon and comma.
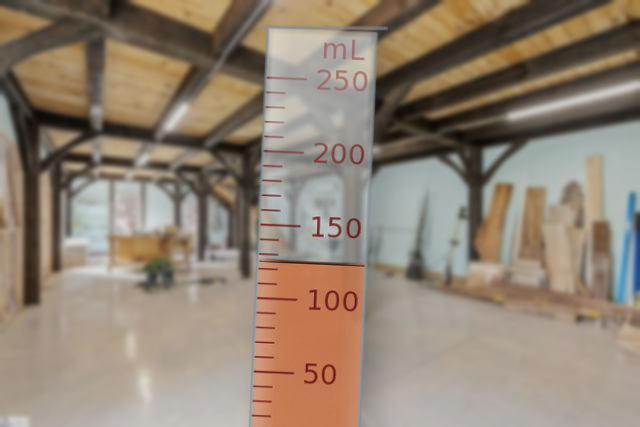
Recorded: {"value": 125, "unit": "mL"}
